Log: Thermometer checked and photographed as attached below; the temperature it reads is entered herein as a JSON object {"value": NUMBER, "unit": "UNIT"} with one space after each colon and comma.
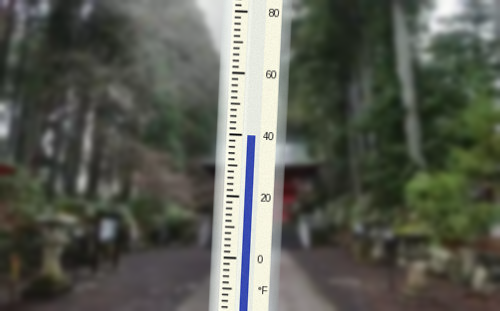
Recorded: {"value": 40, "unit": "°F"}
